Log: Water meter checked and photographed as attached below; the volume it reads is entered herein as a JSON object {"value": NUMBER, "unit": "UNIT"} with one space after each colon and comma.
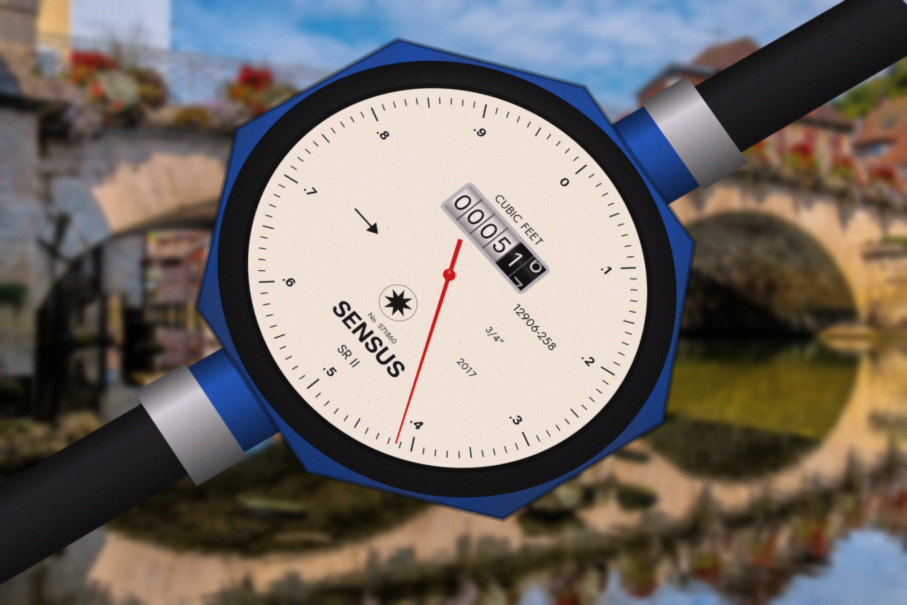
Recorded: {"value": 516.41, "unit": "ft³"}
